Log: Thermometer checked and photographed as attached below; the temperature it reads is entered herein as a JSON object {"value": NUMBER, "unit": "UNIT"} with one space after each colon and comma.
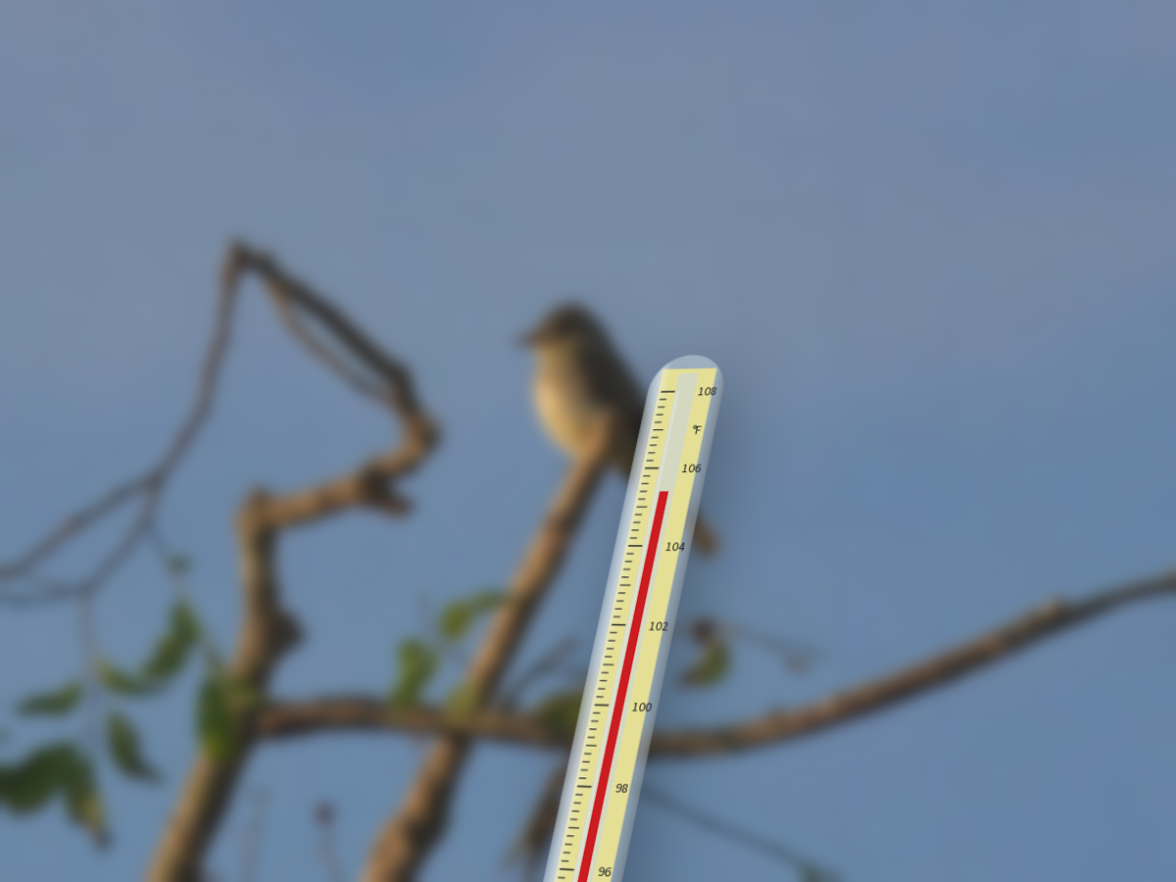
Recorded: {"value": 105.4, "unit": "°F"}
